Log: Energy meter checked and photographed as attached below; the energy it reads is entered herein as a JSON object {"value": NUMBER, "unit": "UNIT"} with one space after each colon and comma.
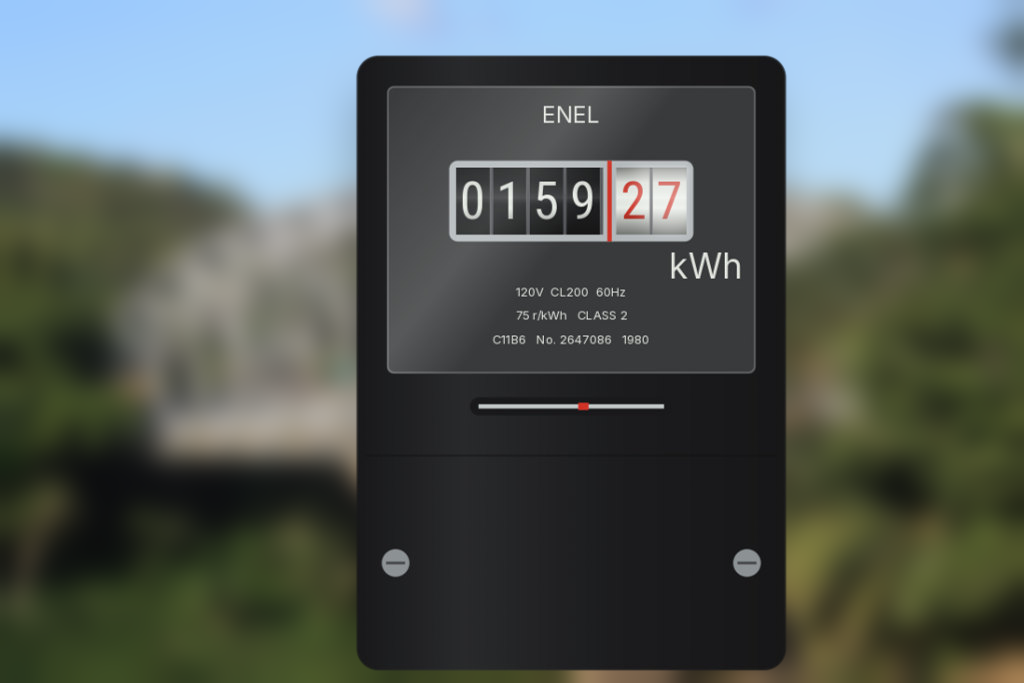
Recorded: {"value": 159.27, "unit": "kWh"}
